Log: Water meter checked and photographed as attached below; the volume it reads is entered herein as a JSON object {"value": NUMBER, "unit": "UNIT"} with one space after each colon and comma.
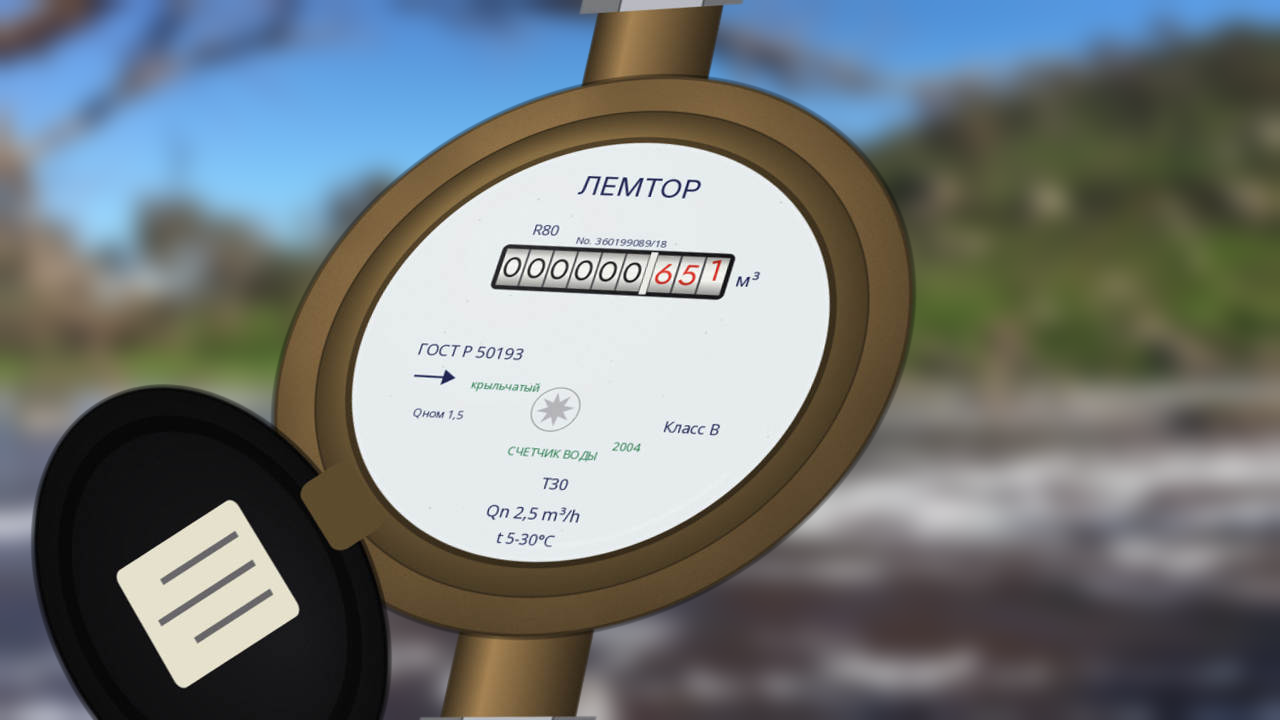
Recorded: {"value": 0.651, "unit": "m³"}
